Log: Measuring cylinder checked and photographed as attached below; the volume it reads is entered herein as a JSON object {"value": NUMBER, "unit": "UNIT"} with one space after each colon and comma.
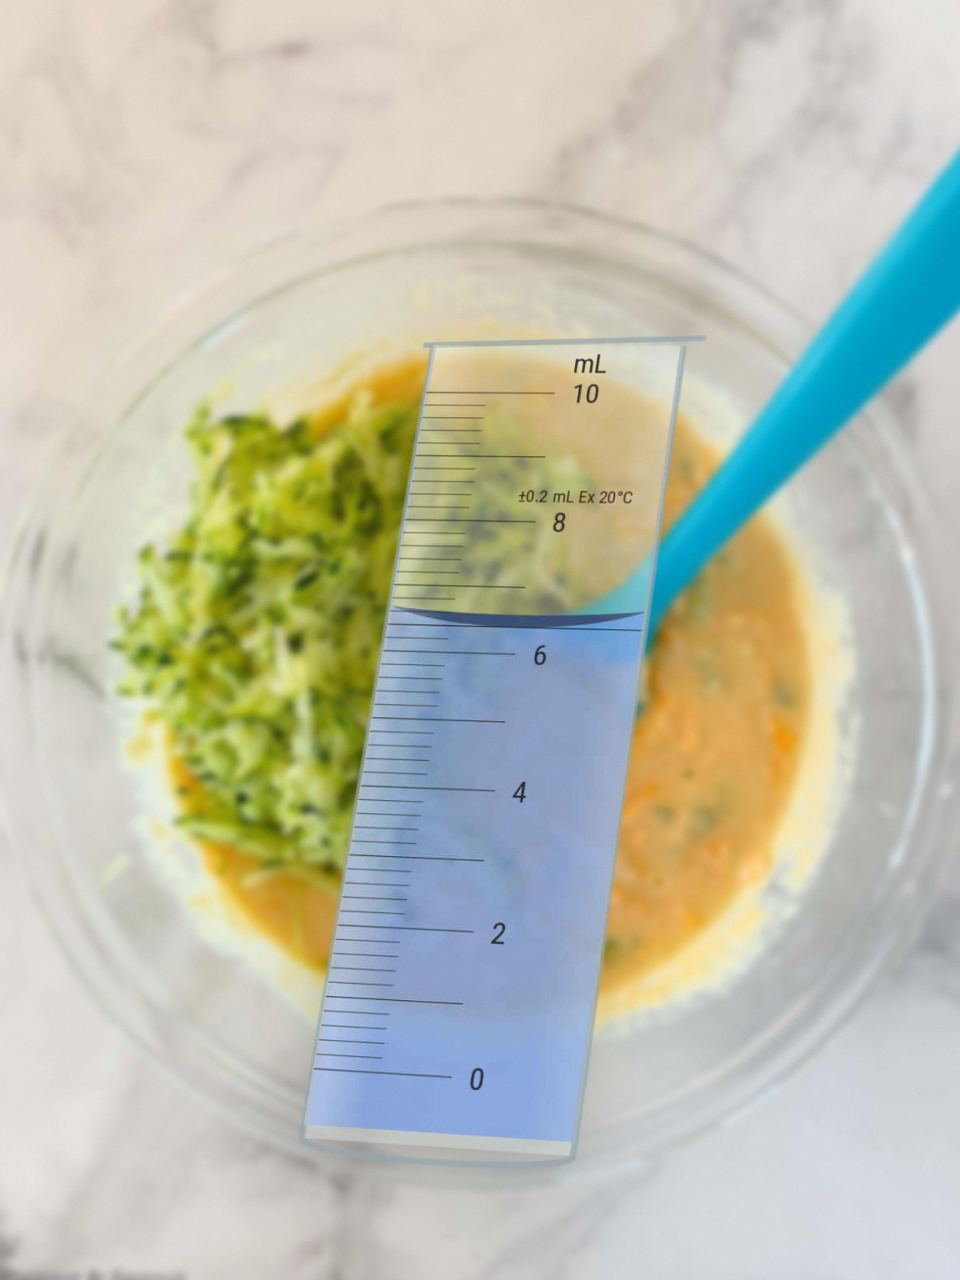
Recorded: {"value": 6.4, "unit": "mL"}
